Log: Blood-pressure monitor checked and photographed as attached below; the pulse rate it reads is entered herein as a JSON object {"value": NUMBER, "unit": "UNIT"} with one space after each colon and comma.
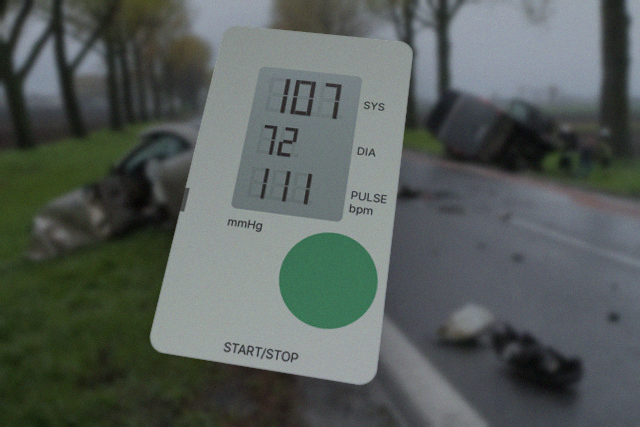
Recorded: {"value": 111, "unit": "bpm"}
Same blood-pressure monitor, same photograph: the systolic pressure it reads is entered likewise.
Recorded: {"value": 107, "unit": "mmHg"}
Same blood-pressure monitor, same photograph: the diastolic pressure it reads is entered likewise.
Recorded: {"value": 72, "unit": "mmHg"}
